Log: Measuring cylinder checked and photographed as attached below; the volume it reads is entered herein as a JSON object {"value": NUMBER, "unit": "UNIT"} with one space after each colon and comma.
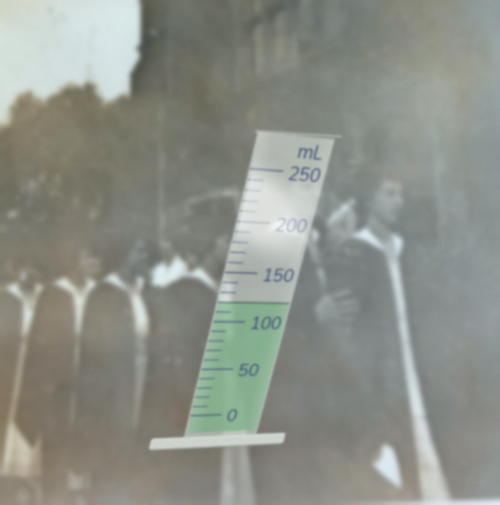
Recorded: {"value": 120, "unit": "mL"}
